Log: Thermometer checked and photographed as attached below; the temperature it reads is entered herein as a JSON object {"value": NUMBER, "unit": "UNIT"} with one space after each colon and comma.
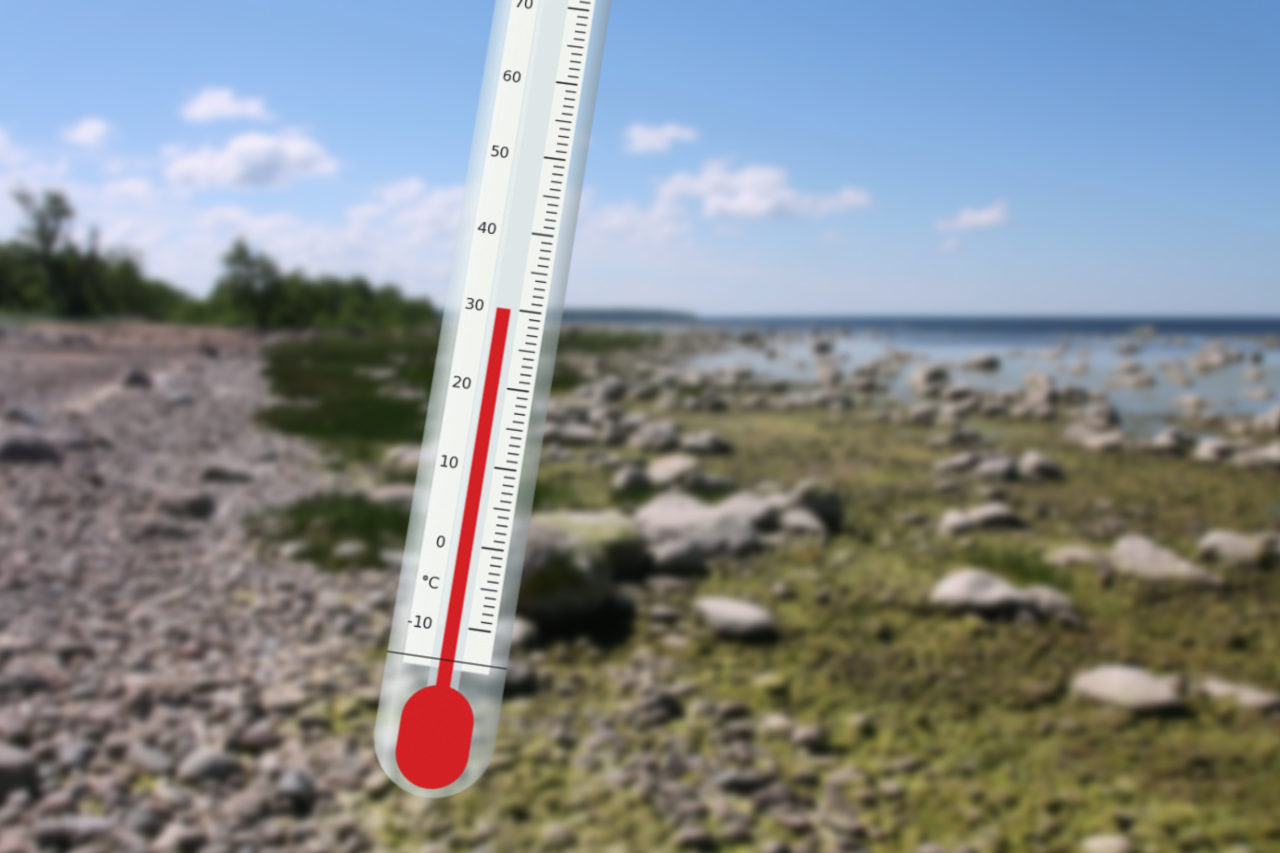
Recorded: {"value": 30, "unit": "°C"}
